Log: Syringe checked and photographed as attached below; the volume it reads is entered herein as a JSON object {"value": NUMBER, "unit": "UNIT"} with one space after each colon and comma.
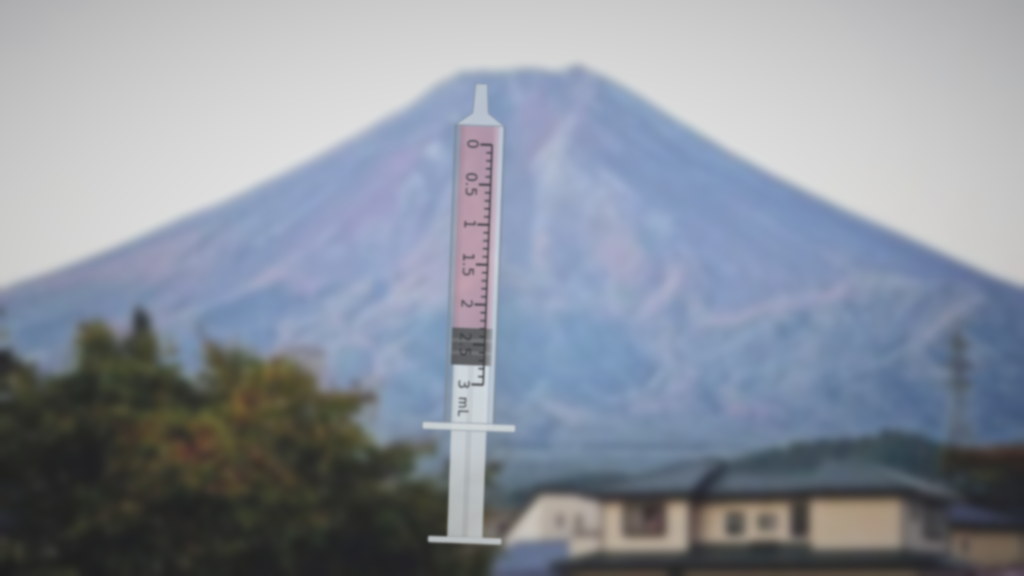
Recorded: {"value": 2.3, "unit": "mL"}
